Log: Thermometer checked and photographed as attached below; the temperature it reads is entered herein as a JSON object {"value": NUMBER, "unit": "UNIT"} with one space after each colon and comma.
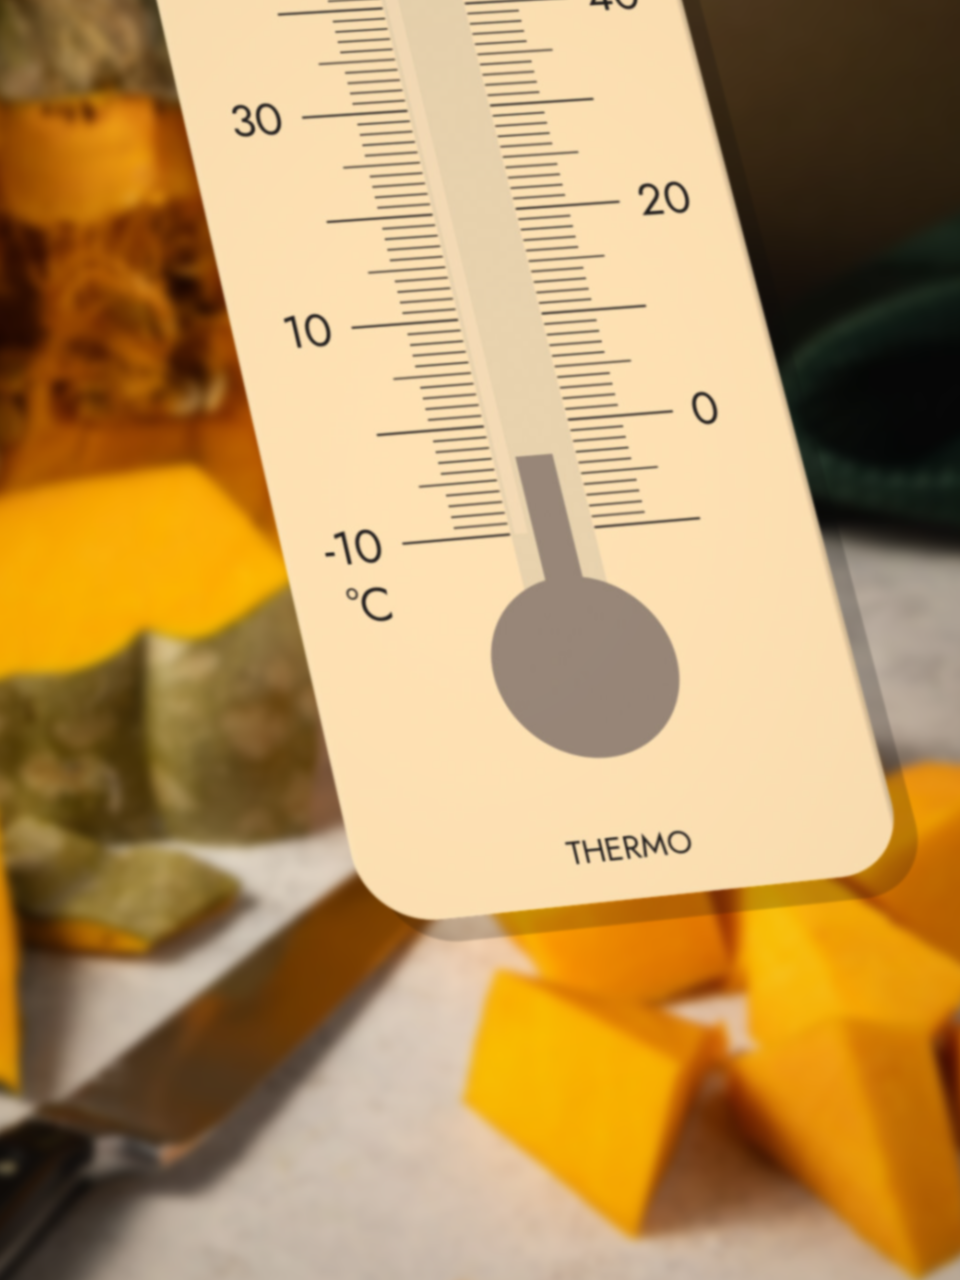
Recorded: {"value": -3, "unit": "°C"}
